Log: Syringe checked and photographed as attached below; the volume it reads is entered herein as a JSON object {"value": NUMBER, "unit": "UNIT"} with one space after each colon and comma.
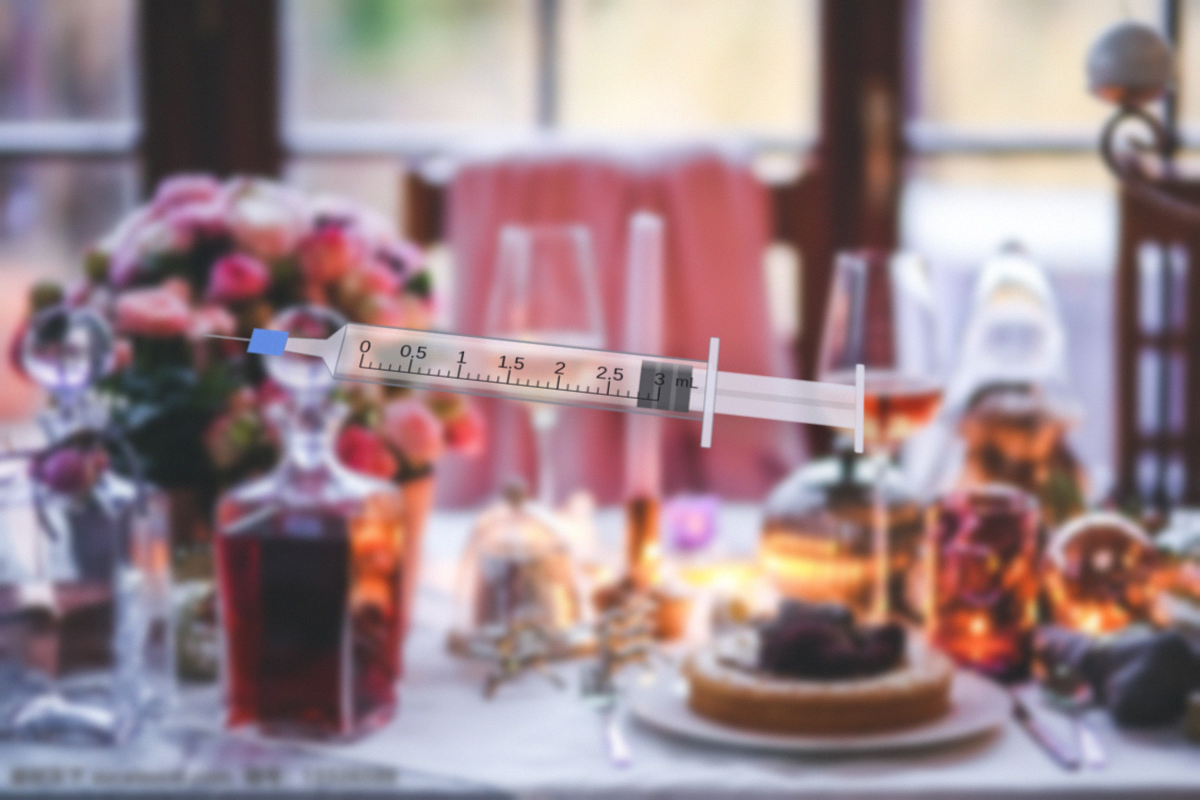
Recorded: {"value": 2.8, "unit": "mL"}
